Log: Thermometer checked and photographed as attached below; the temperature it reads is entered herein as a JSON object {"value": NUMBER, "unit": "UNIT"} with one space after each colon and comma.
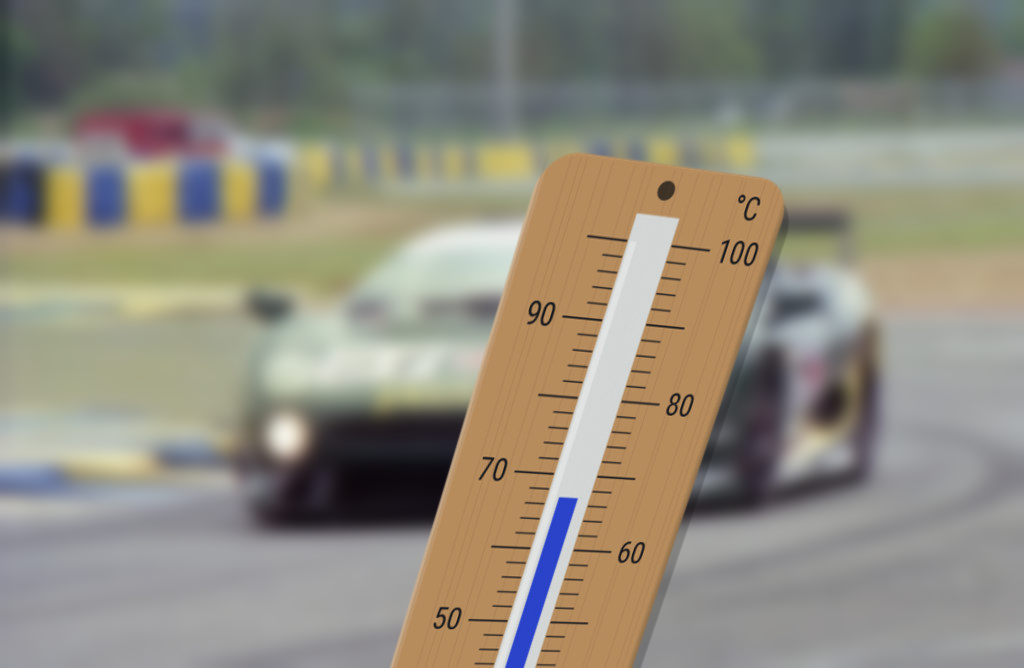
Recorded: {"value": 67, "unit": "°C"}
